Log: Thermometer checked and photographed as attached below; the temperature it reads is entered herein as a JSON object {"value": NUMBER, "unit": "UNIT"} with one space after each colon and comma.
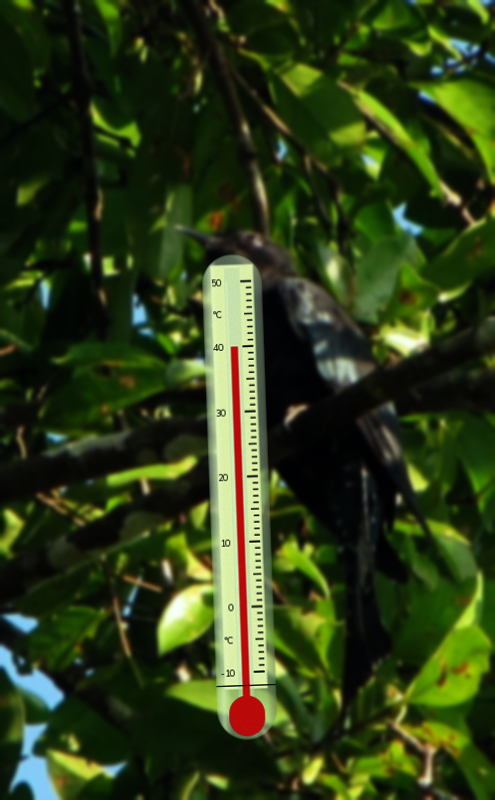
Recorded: {"value": 40, "unit": "°C"}
